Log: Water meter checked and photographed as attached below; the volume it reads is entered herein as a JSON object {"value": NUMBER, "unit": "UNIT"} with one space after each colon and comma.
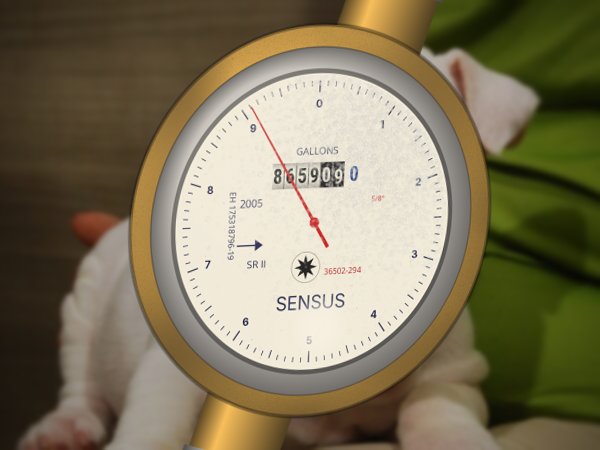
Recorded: {"value": 8659089.1, "unit": "gal"}
